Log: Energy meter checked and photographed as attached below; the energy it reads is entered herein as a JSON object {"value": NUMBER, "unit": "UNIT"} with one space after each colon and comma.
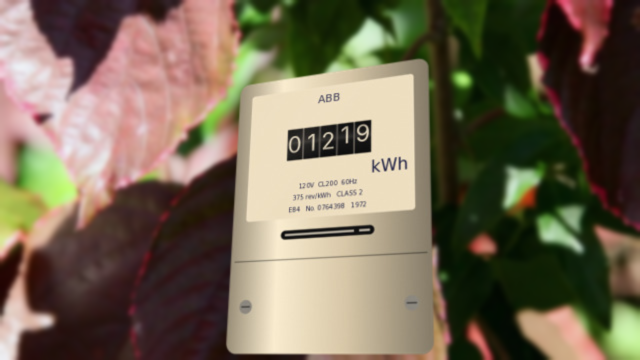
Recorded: {"value": 1219, "unit": "kWh"}
